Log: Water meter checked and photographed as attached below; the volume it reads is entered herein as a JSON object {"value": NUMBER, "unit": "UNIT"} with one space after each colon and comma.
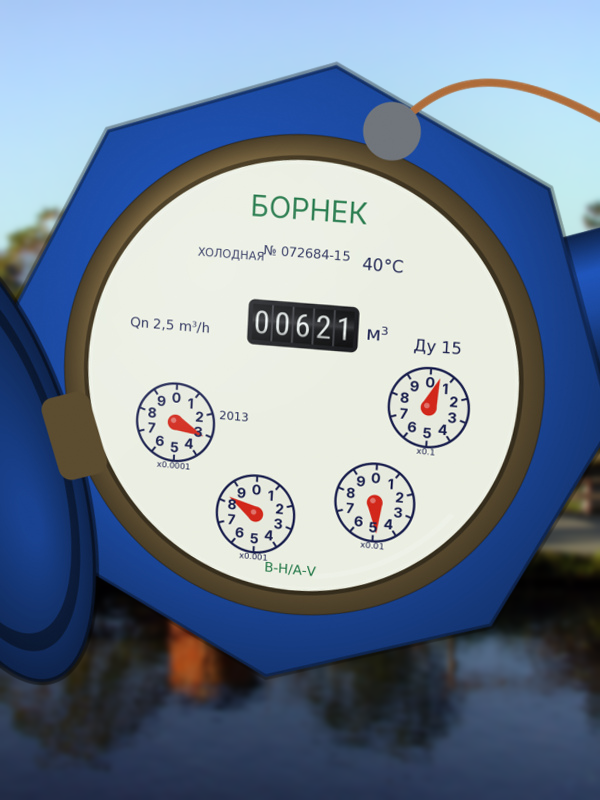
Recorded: {"value": 621.0483, "unit": "m³"}
